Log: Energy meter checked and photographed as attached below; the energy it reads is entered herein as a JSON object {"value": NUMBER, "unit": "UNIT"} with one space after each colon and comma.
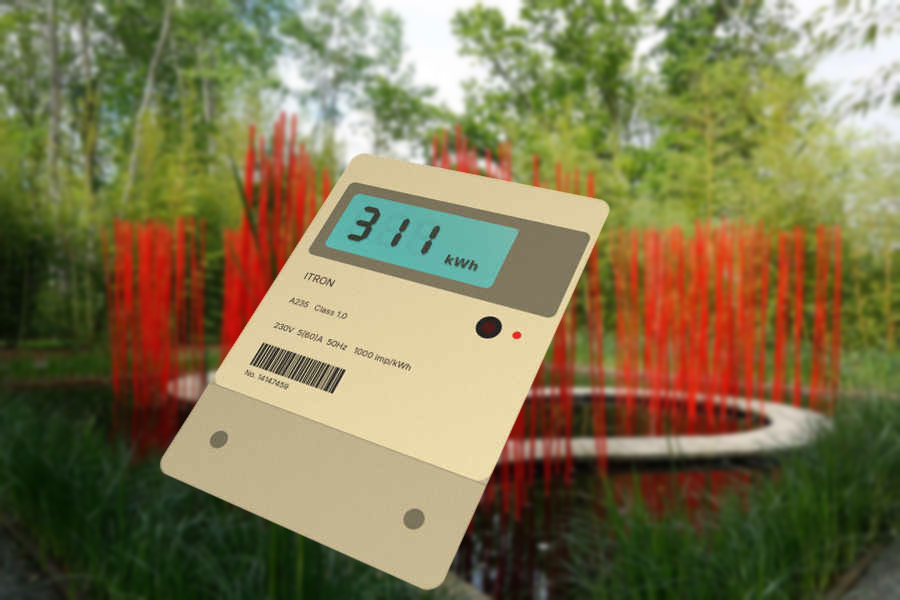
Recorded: {"value": 311, "unit": "kWh"}
